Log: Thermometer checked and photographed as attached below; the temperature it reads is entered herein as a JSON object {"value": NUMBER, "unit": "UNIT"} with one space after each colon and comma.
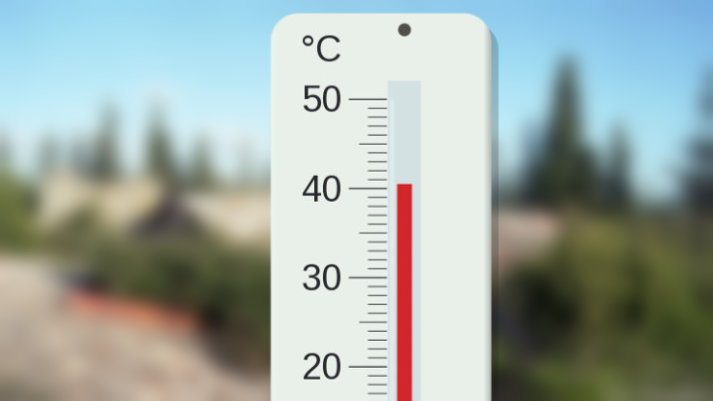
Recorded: {"value": 40.5, "unit": "°C"}
